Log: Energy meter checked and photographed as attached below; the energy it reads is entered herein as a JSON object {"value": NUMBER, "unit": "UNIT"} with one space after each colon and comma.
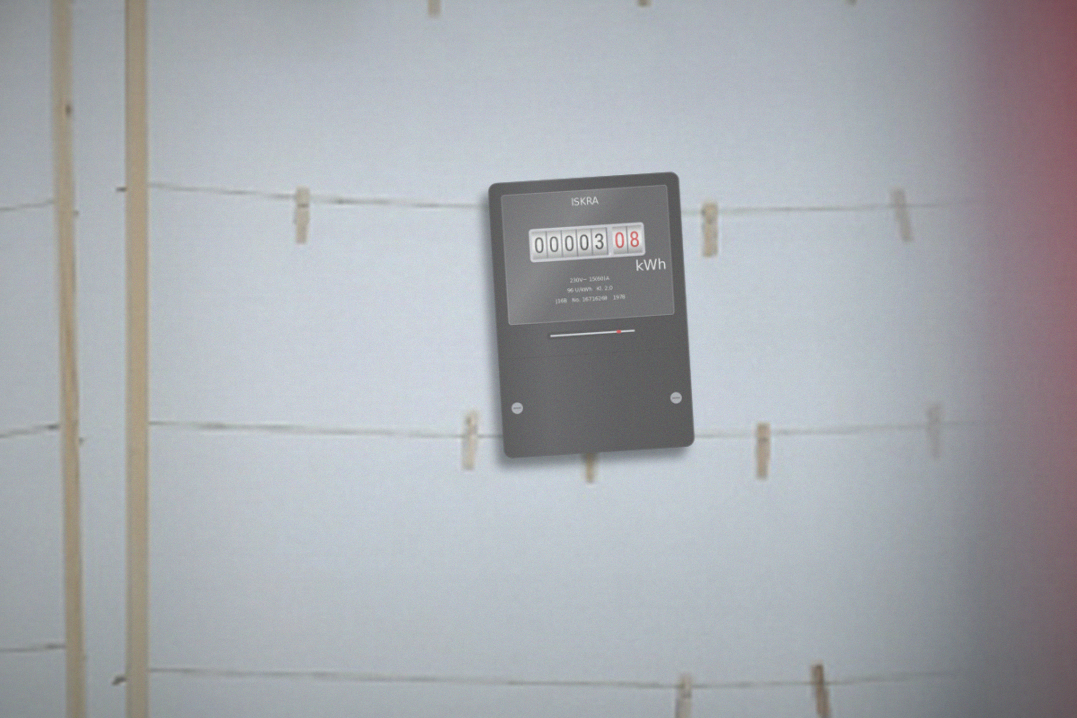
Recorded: {"value": 3.08, "unit": "kWh"}
